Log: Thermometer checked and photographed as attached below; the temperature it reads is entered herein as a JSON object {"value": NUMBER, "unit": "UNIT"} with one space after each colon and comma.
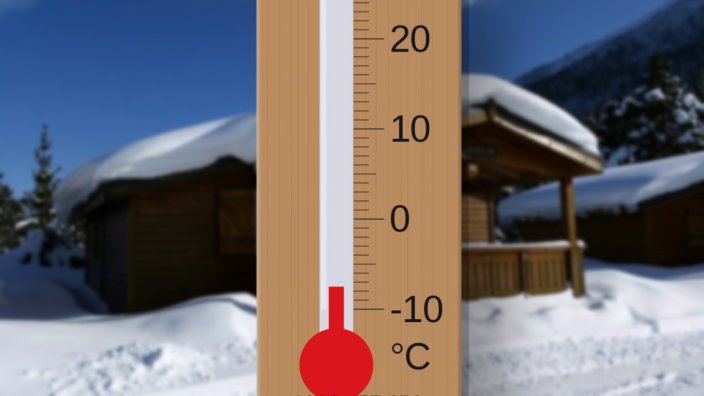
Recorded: {"value": -7.5, "unit": "°C"}
